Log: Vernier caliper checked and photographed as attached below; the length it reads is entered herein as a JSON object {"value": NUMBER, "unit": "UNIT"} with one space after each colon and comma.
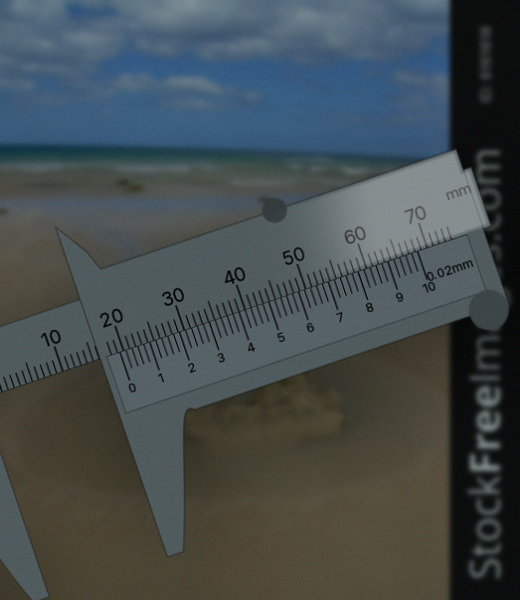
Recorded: {"value": 19.4, "unit": "mm"}
